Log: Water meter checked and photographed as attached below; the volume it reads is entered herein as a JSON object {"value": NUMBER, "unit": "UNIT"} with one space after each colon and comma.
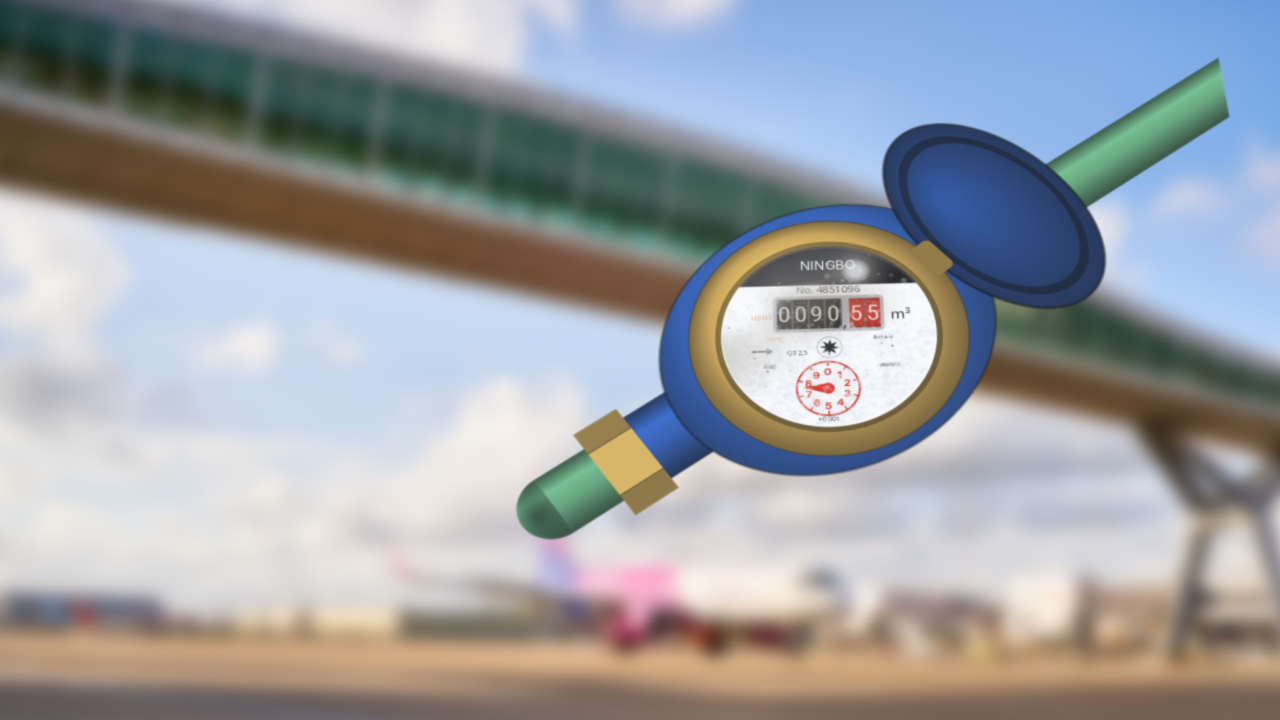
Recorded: {"value": 90.557, "unit": "m³"}
